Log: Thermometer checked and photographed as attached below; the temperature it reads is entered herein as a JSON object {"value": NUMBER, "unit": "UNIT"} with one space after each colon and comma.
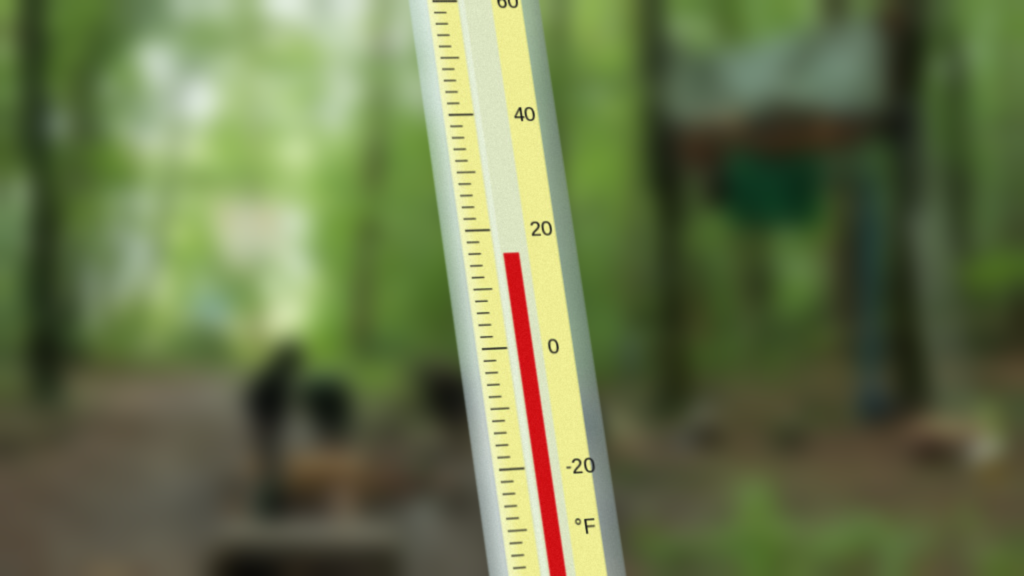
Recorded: {"value": 16, "unit": "°F"}
